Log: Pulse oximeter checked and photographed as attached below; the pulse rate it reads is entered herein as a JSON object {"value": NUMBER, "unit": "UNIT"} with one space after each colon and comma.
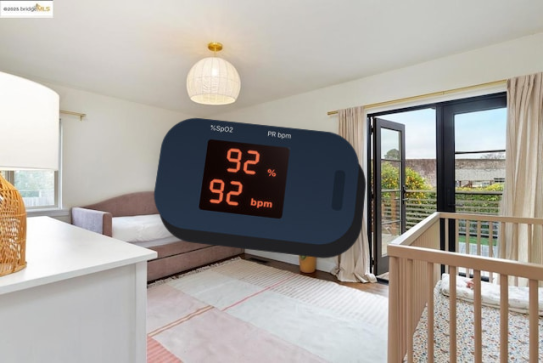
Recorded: {"value": 92, "unit": "bpm"}
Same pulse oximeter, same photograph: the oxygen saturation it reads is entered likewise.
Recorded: {"value": 92, "unit": "%"}
